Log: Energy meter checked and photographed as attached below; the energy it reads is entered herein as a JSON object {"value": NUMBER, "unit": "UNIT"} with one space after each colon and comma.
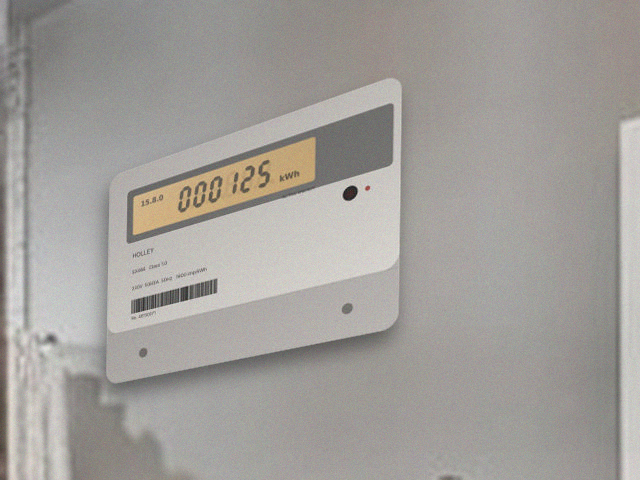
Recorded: {"value": 125, "unit": "kWh"}
